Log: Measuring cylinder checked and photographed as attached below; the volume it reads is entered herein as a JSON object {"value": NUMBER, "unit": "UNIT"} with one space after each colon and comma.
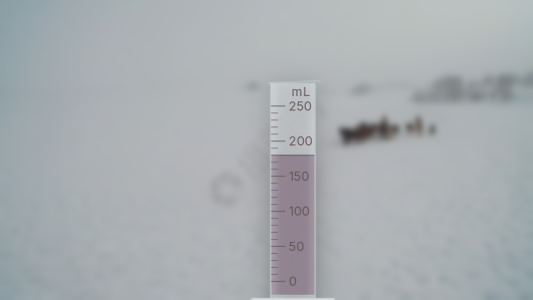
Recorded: {"value": 180, "unit": "mL"}
